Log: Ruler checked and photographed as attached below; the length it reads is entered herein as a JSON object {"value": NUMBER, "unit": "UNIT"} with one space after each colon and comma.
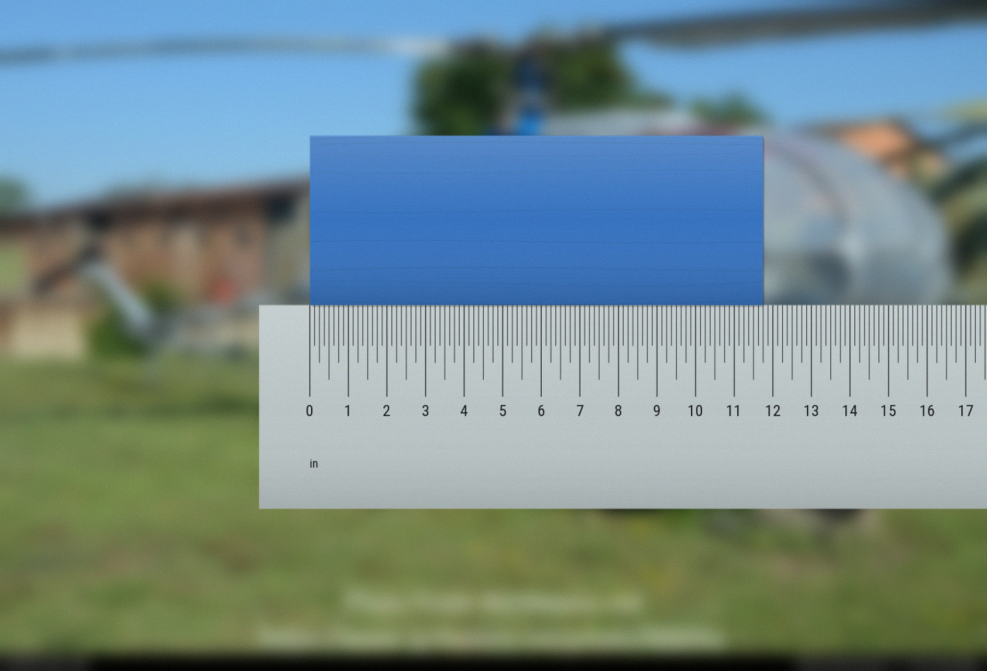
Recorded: {"value": 11.75, "unit": "in"}
